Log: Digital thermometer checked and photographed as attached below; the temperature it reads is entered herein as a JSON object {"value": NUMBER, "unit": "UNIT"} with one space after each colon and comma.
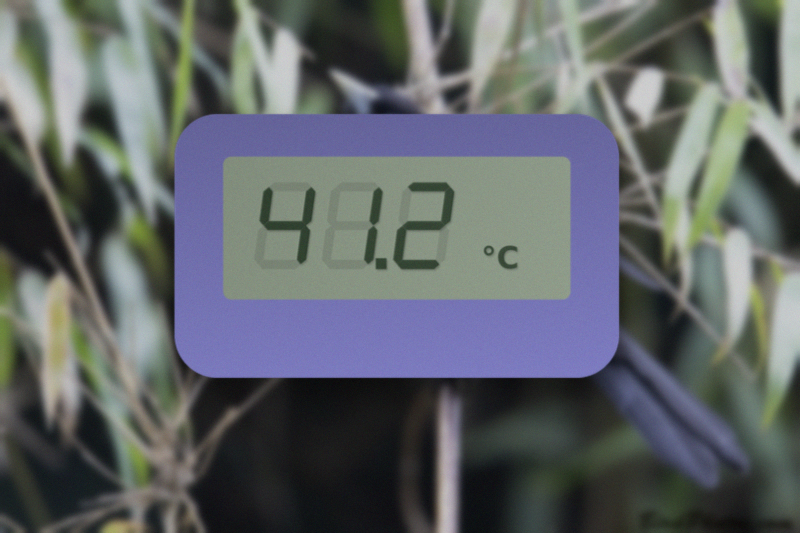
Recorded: {"value": 41.2, "unit": "°C"}
